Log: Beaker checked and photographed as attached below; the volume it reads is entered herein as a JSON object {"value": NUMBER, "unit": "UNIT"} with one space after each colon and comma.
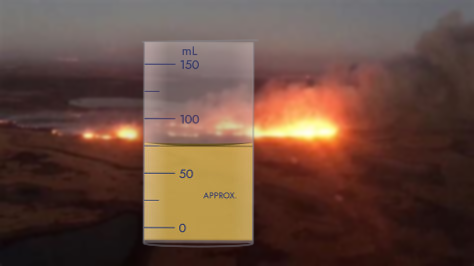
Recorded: {"value": 75, "unit": "mL"}
